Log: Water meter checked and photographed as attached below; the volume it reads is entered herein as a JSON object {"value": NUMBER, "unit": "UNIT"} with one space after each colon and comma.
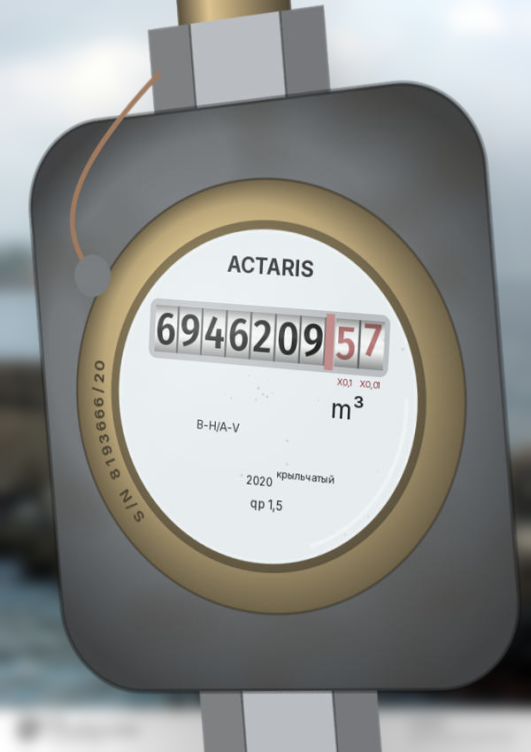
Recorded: {"value": 6946209.57, "unit": "m³"}
